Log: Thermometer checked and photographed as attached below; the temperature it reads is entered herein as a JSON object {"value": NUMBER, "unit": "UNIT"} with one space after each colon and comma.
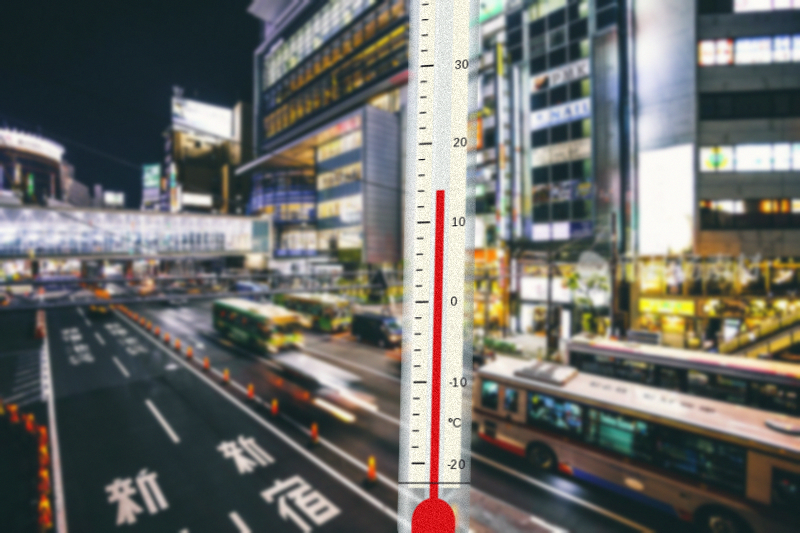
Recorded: {"value": 14, "unit": "°C"}
